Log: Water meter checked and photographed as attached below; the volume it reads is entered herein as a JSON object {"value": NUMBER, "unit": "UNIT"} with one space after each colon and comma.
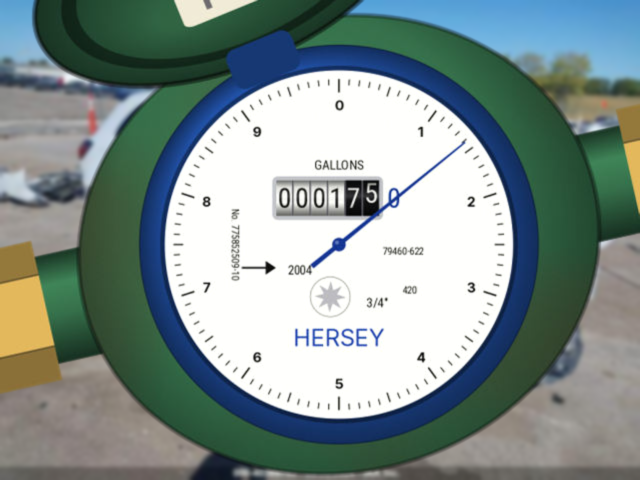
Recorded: {"value": 1751.4, "unit": "gal"}
